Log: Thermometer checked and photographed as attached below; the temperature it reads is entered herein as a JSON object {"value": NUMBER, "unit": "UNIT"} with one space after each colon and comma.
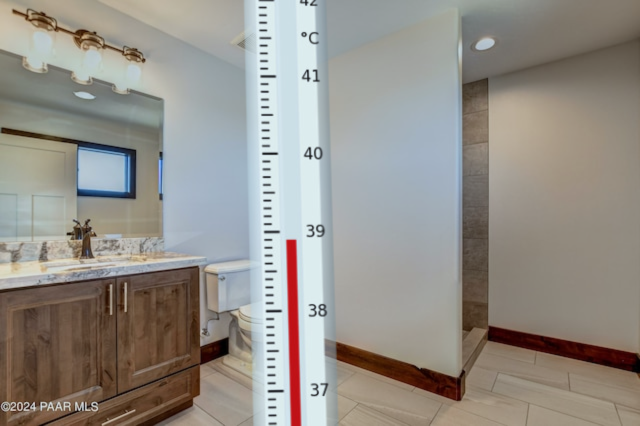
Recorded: {"value": 38.9, "unit": "°C"}
